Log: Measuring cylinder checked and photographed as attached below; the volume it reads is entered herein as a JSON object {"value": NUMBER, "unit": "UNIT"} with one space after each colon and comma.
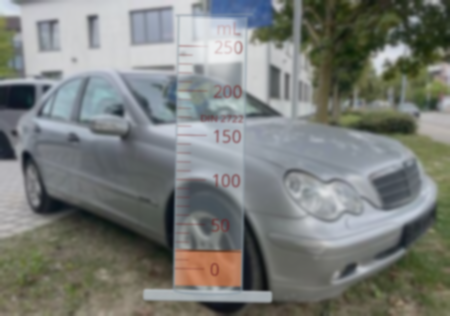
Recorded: {"value": 20, "unit": "mL"}
